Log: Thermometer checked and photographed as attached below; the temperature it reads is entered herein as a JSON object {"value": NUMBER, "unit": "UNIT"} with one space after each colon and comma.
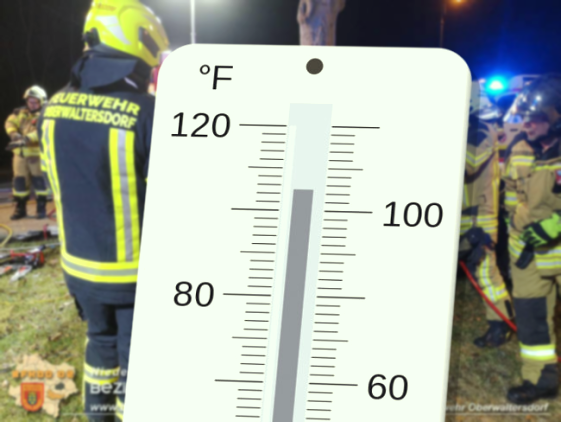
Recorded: {"value": 105, "unit": "°F"}
